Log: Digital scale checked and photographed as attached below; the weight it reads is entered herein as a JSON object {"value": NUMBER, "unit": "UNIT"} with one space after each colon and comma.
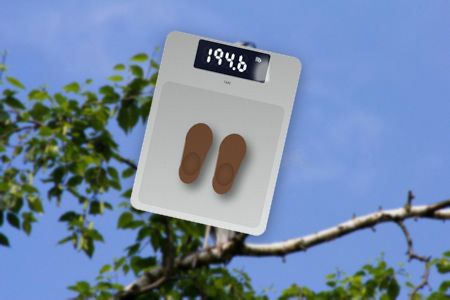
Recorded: {"value": 194.6, "unit": "lb"}
